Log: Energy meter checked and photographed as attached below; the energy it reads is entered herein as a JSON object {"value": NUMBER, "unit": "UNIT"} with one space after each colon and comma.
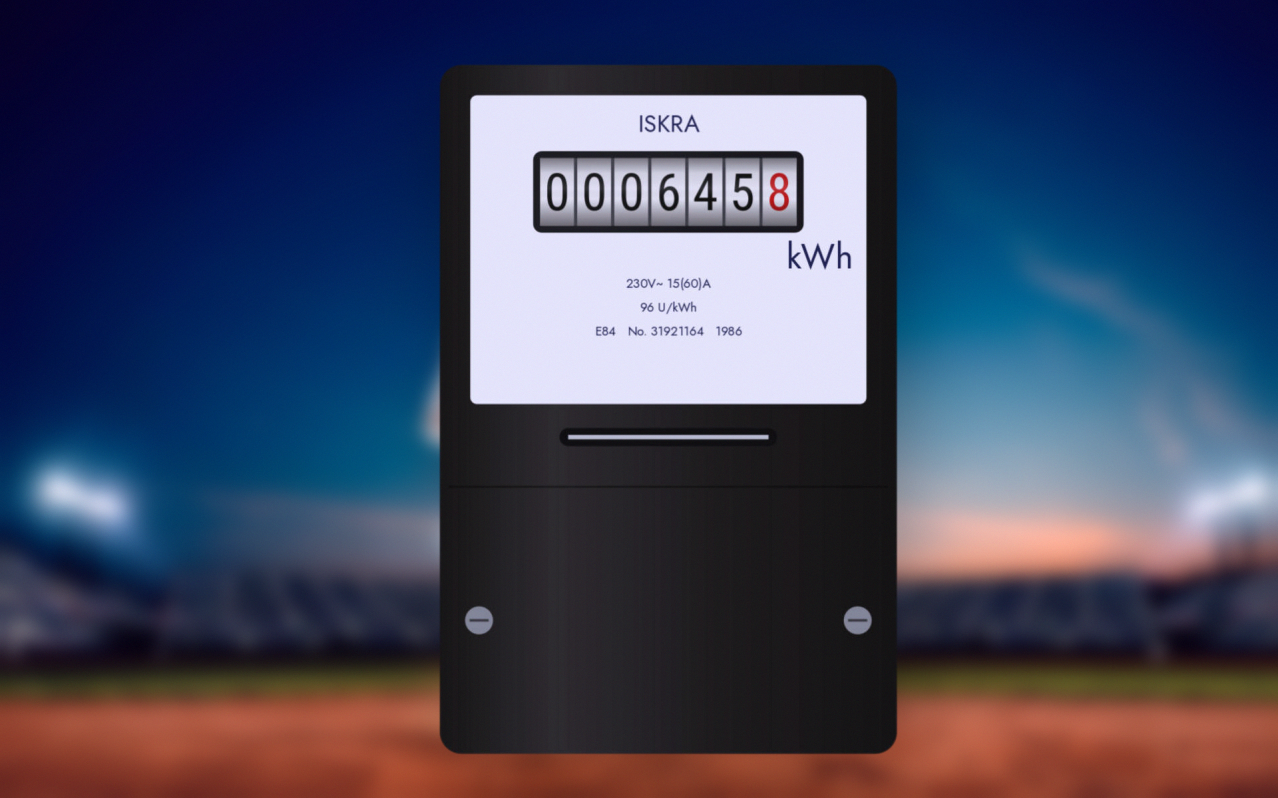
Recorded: {"value": 645.8, "unit": "kWh"}
